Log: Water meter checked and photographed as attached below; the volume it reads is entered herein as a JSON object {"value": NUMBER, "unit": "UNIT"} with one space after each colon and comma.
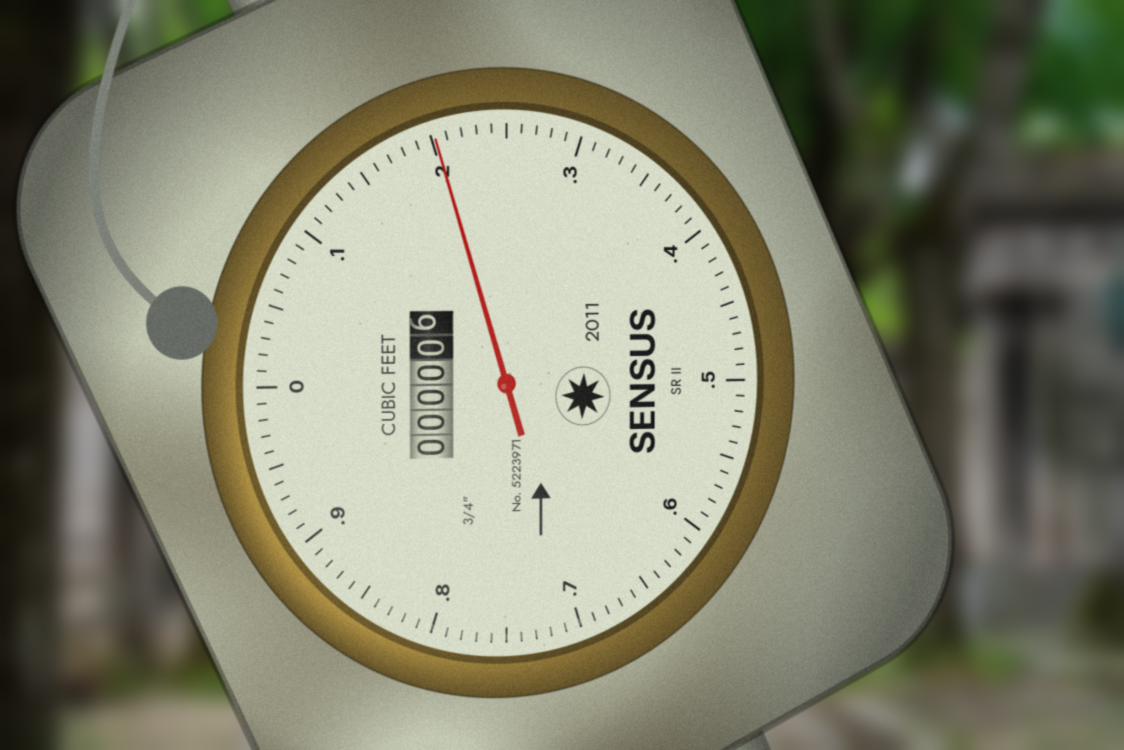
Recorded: {"value": 6.20, "unit": "ft³"}
